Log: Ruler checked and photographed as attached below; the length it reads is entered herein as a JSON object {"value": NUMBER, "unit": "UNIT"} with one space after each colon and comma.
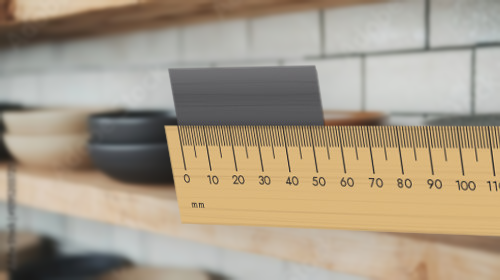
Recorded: {"value": 55, "unit": "mm"}
